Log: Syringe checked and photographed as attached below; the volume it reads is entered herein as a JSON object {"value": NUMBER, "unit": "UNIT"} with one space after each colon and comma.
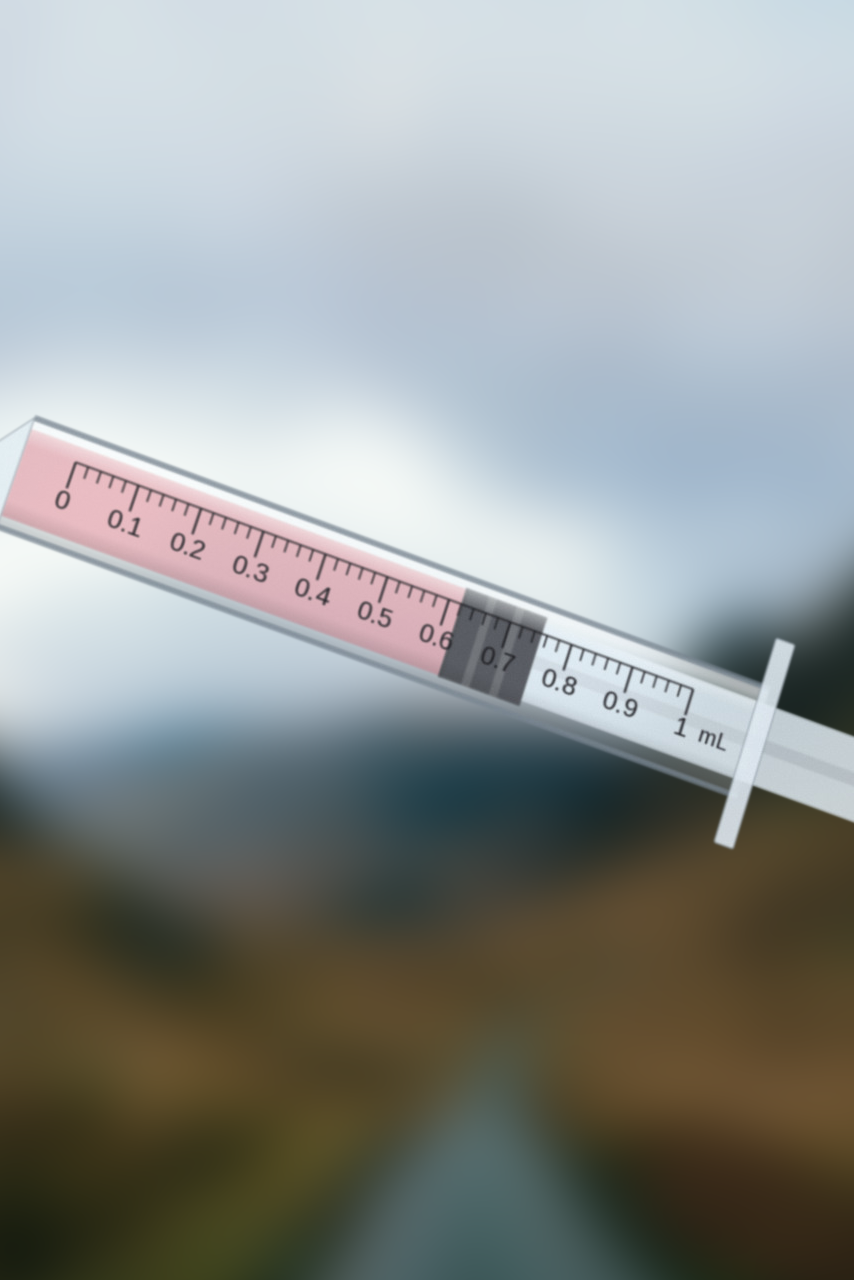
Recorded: {"value": 0.62, "unit": "mL"}
